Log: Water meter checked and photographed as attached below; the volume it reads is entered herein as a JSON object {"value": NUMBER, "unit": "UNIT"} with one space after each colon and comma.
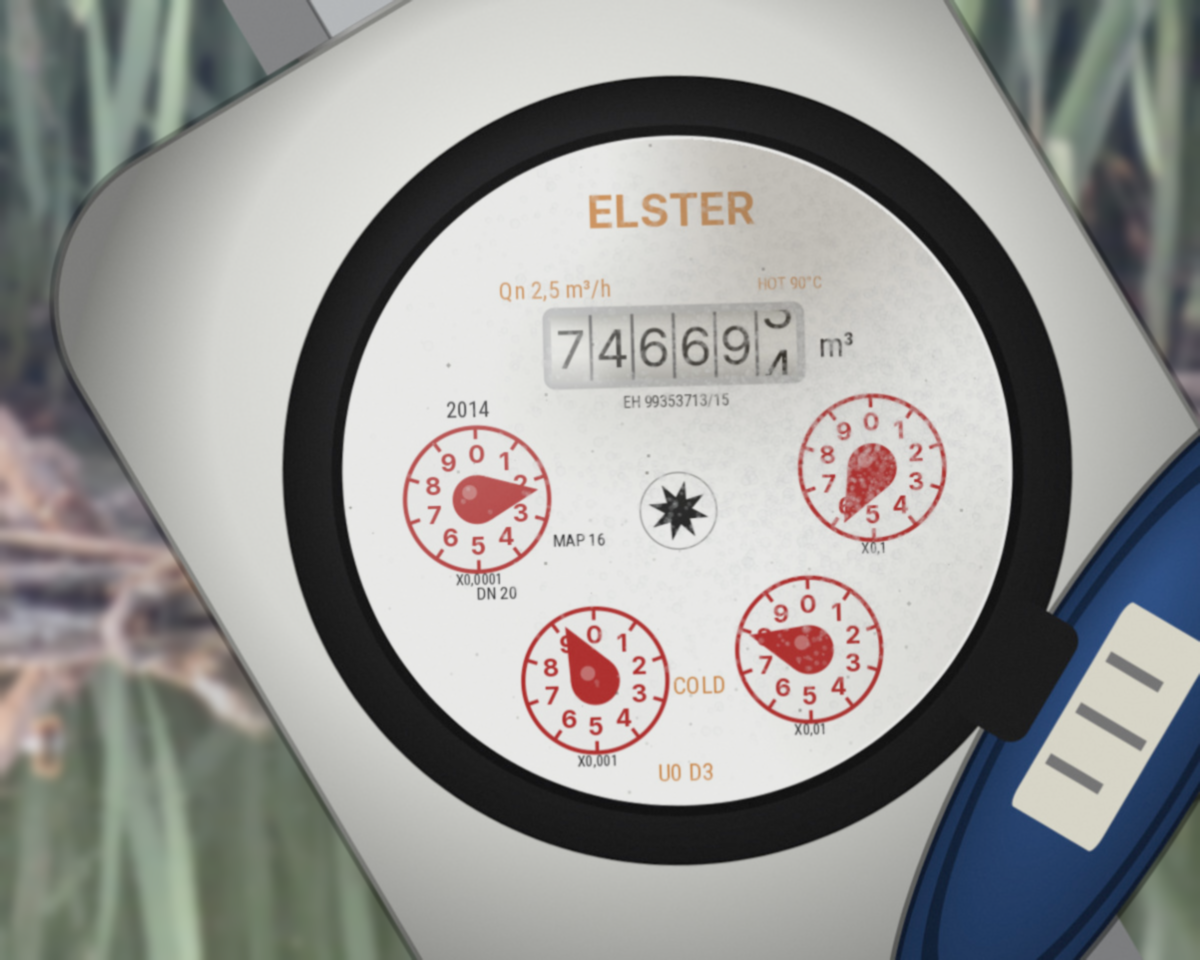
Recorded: {"value": 746693.5792, "unit": "m³"}
